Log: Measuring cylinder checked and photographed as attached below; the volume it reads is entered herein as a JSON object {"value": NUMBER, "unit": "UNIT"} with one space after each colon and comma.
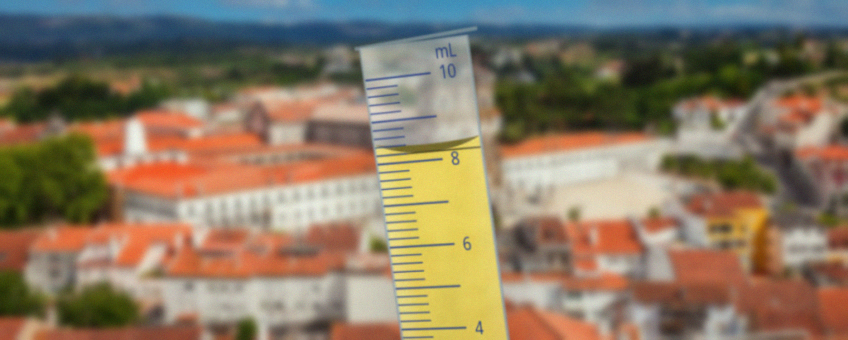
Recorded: {"value": 8.2, "unit": "mL"}
